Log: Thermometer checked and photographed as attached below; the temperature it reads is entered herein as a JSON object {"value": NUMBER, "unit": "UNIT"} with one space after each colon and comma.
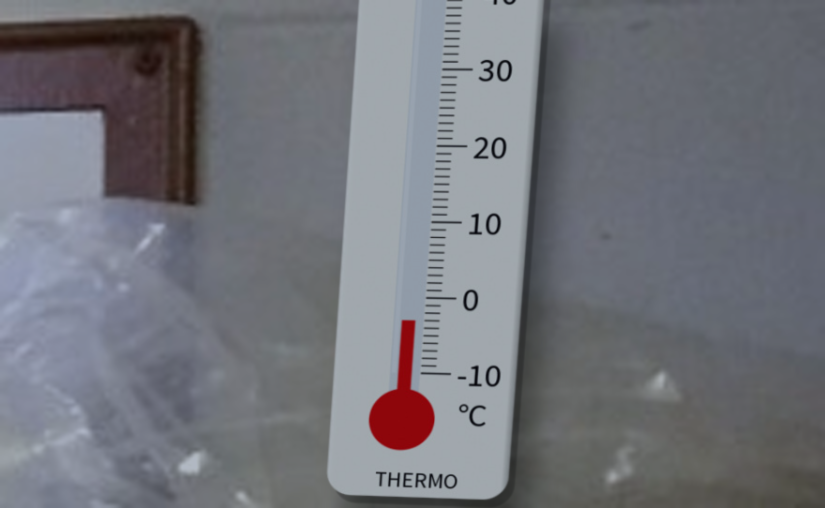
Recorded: {"value": -3, "unit": "°C"}
